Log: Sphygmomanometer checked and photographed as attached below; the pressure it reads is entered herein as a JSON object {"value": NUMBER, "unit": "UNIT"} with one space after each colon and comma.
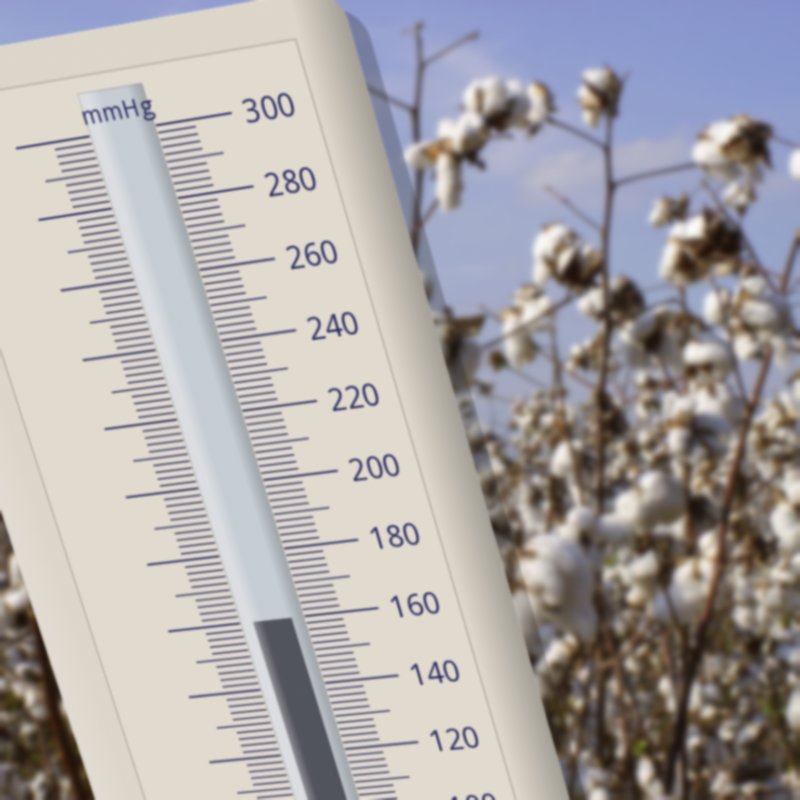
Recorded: {"value": 160, "unit": "mmHg"}
